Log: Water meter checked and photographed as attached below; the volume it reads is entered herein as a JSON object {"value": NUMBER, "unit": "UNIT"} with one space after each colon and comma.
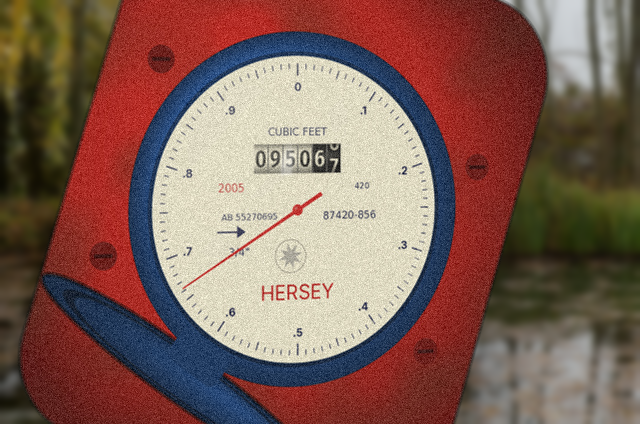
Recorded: {"value": 95066.66, "unit": "ft³"}
